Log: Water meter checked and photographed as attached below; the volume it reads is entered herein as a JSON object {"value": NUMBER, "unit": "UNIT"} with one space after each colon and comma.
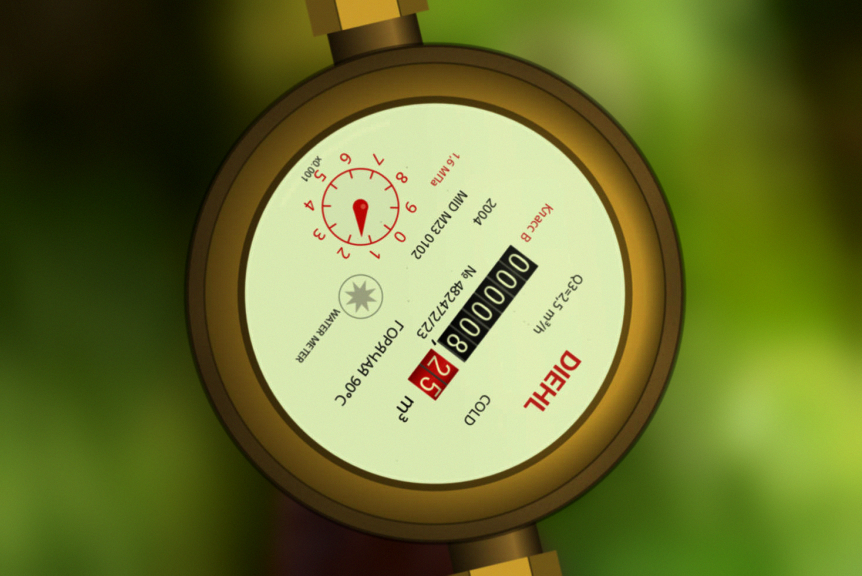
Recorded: {"value": 8.251, "unit": "m³"}
